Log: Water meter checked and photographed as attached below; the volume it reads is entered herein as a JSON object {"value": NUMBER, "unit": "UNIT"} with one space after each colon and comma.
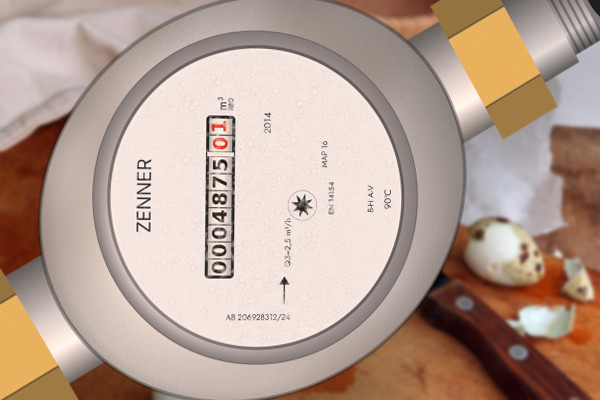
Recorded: {"value": 4875.01, "unit": "m³"}
